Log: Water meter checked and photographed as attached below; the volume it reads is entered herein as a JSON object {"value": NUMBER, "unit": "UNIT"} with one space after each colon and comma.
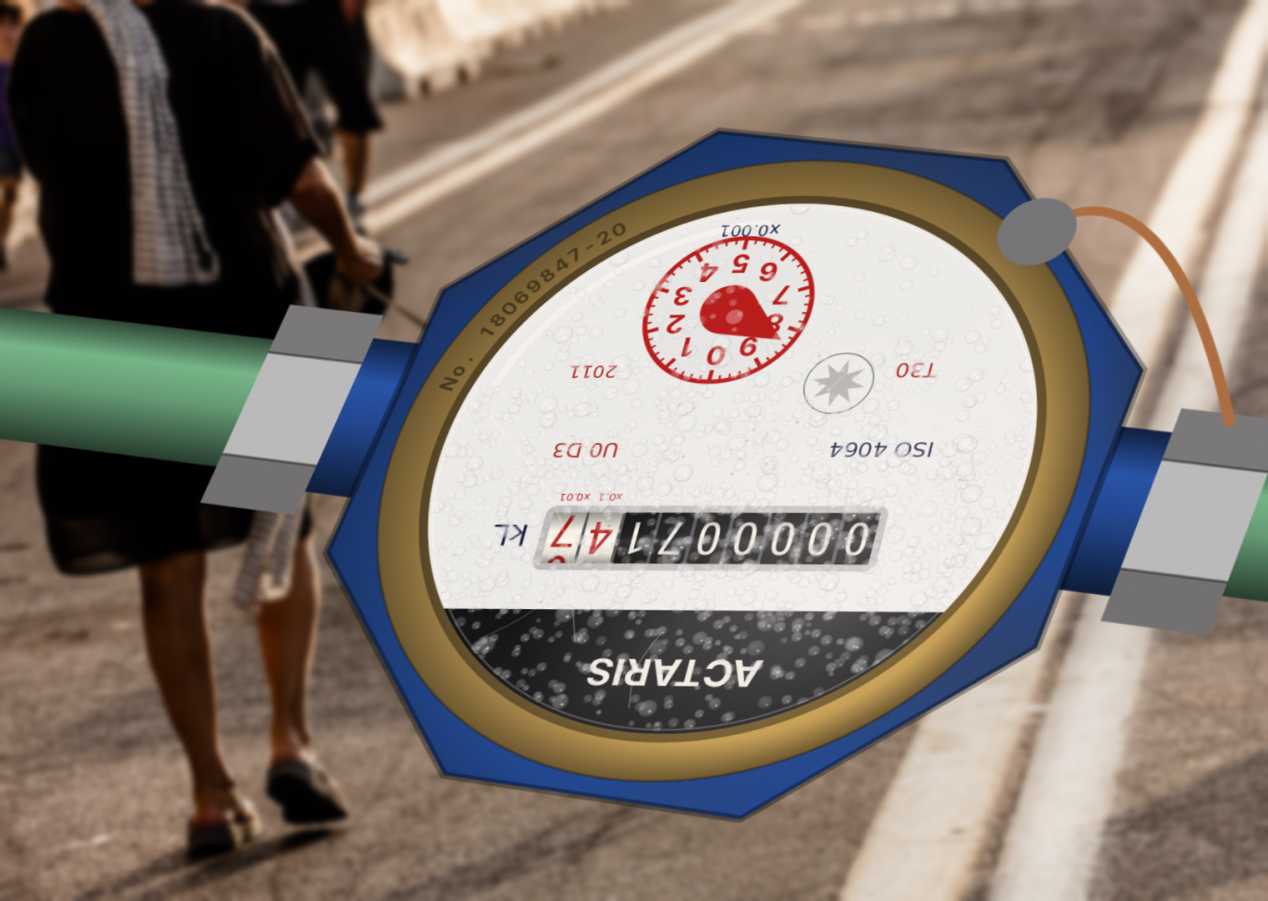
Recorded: {"value": 71.468, "unit": "kL"}
